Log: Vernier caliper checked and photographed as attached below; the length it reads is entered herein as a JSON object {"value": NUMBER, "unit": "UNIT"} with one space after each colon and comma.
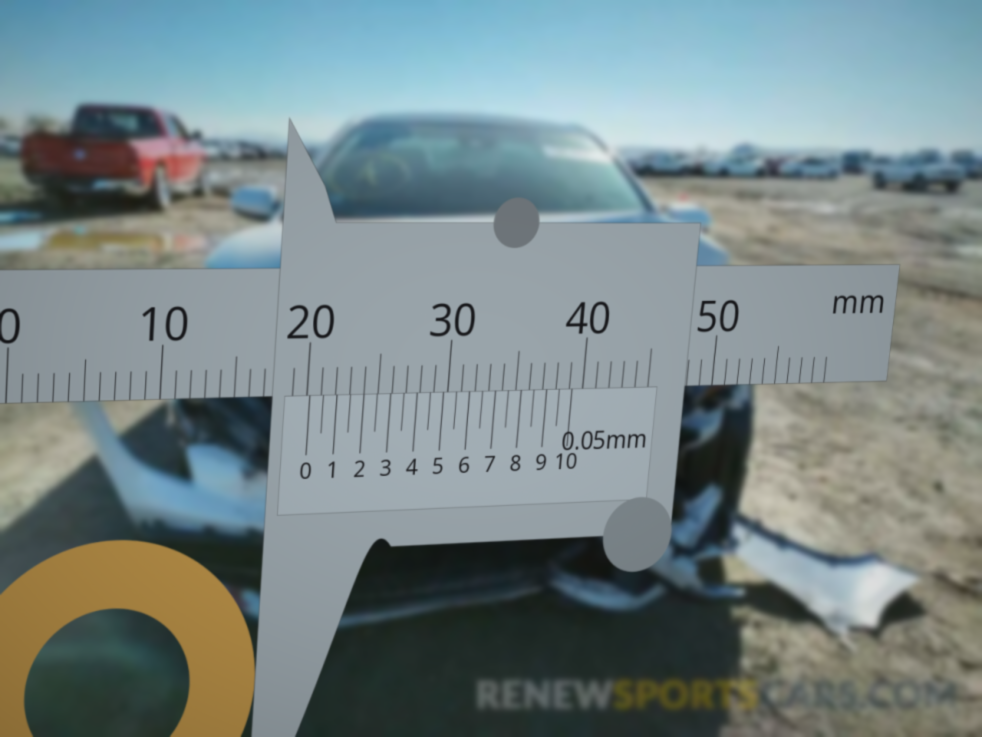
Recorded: {"value": 20.2, "unit": "mm"}
